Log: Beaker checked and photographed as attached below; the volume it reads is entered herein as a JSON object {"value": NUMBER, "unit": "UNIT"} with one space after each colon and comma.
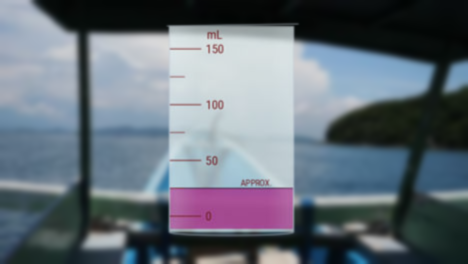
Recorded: {"value": 25, "unit": "mL"}
